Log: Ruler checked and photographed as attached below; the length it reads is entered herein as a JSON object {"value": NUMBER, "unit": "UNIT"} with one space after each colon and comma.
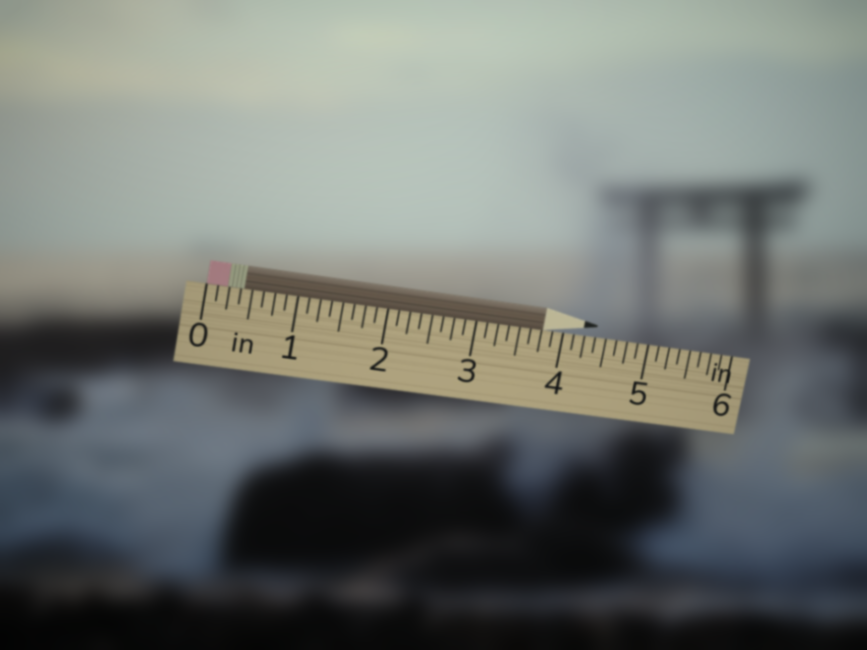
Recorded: {"value": 4.375, "unit": "in"}
